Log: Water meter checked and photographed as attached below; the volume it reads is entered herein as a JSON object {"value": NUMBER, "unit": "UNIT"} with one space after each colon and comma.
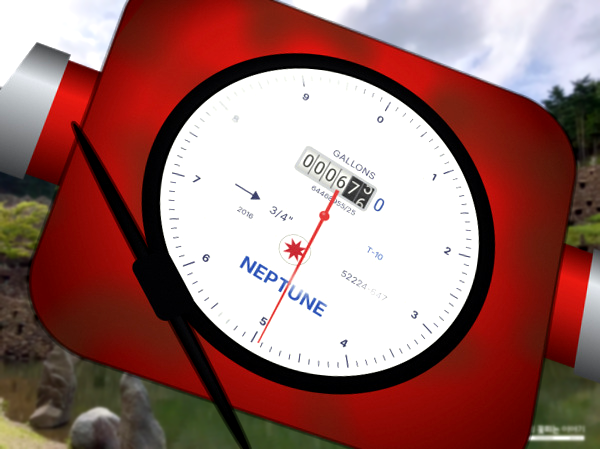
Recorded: {"value": 6754.9, "unit": "gal"}
